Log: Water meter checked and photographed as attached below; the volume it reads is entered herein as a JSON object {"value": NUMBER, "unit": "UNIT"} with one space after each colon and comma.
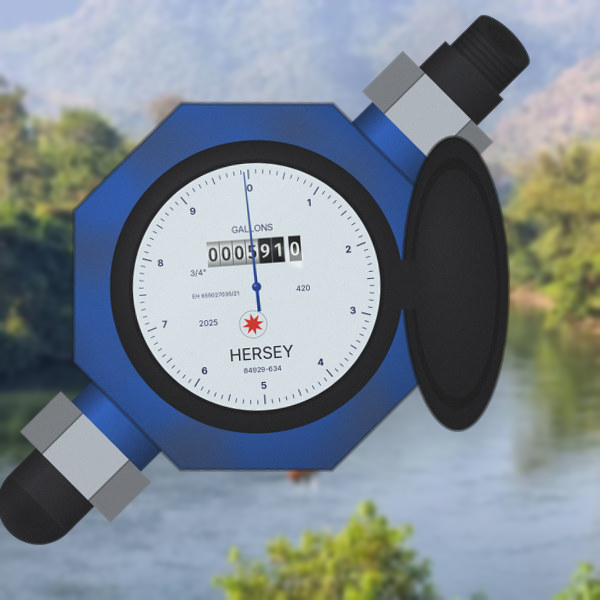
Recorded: {"value": 5909.9, "unit": "gal"}
